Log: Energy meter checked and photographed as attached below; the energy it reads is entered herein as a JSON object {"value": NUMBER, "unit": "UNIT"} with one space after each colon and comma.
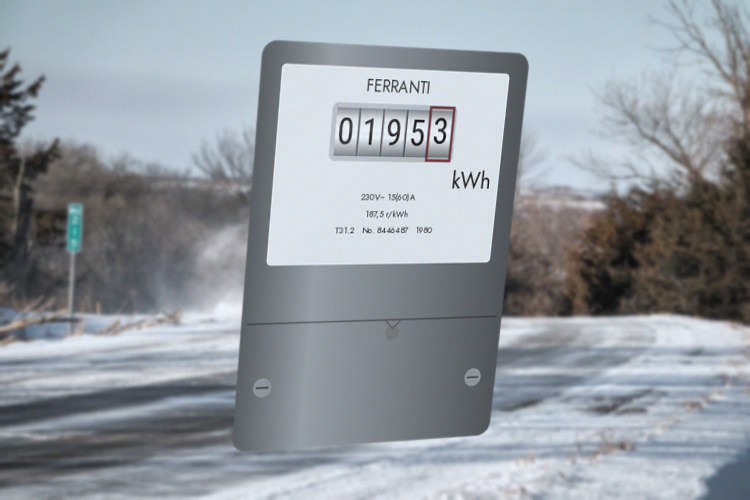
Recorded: {"value": 195.3, "unit": "kWh"}
